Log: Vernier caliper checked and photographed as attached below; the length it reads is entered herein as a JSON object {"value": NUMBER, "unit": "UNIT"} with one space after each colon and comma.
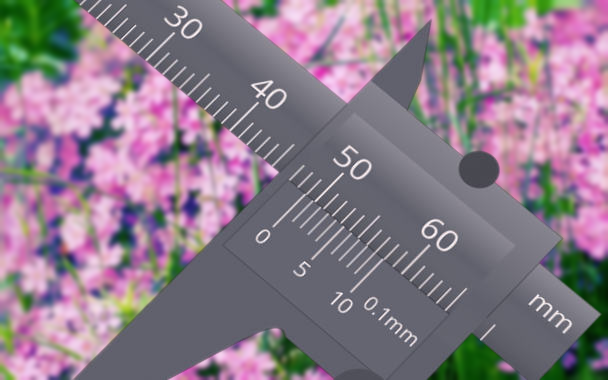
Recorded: {"value": 48.9, "unit": "mm"}
